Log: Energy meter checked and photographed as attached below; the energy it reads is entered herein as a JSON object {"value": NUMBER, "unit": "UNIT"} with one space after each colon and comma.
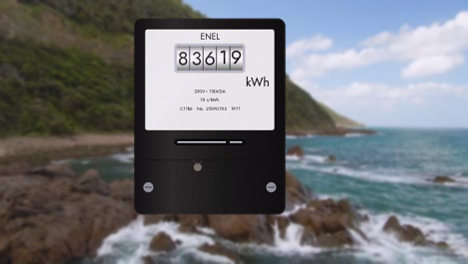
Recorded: {"value": 83619, "unit": "kWh"}
